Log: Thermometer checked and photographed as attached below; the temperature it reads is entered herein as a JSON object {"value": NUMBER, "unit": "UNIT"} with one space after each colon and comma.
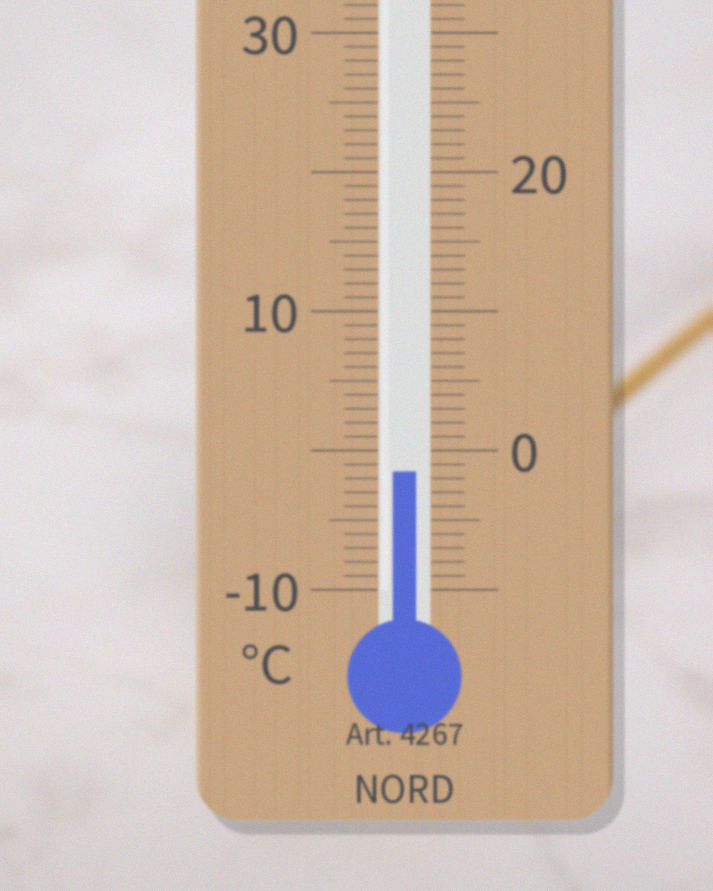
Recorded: {"value": -1.5, "unit": "°C"}
